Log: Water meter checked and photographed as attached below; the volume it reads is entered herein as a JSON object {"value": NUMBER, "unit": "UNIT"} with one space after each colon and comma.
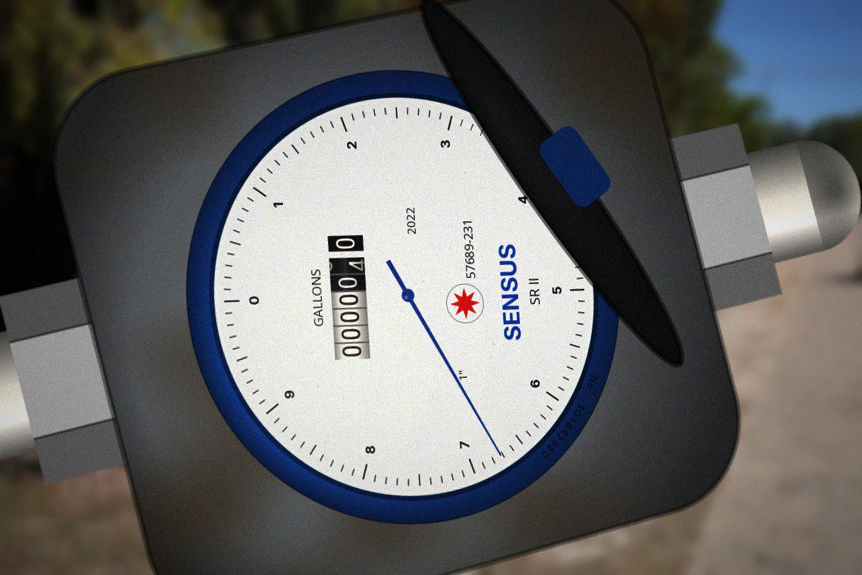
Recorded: {"value": 36.7, "unit": "gal"}
